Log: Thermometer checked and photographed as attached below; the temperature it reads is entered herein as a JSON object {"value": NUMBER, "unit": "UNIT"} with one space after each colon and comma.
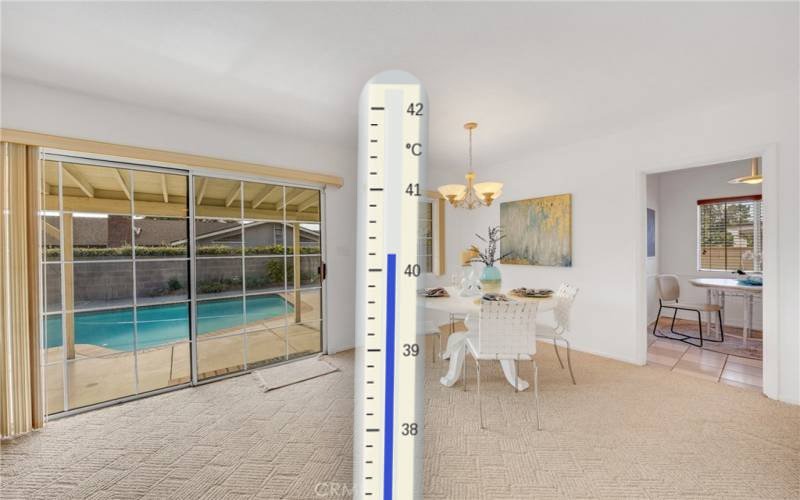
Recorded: {"value": 40.2, "unit": "°C"}
